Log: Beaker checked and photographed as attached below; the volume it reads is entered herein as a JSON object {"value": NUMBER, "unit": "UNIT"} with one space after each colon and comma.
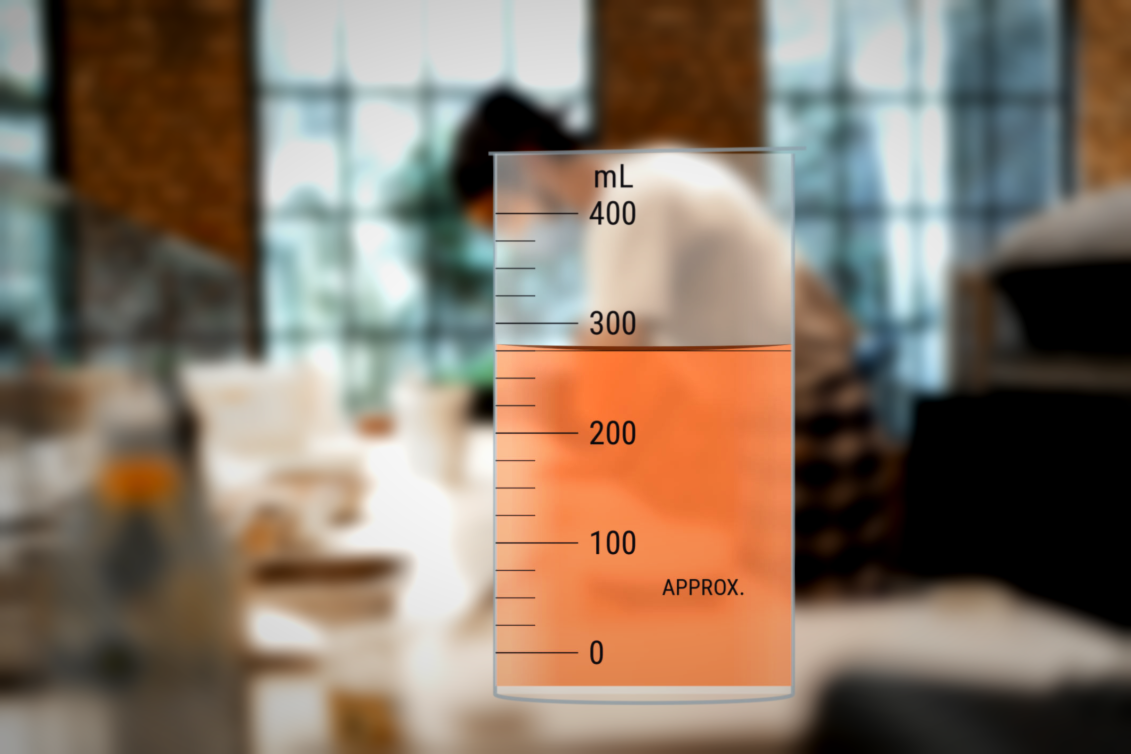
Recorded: {"value": 275, "unit": "mL"}
